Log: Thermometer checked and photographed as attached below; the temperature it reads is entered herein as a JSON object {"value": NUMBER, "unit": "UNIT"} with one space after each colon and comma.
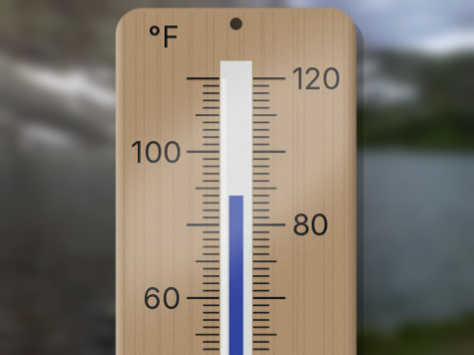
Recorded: {"value": 88, "unit": "°F"}
